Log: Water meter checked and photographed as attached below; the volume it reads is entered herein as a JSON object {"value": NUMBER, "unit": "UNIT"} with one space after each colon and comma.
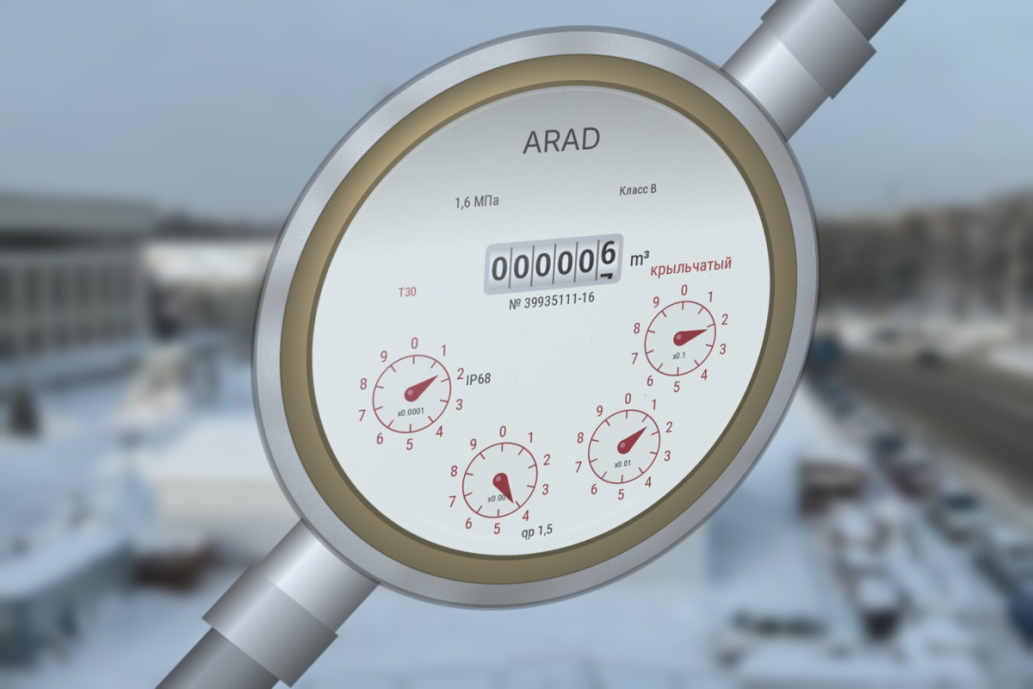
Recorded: {"value": 6.2141, "unit": "m³"}
